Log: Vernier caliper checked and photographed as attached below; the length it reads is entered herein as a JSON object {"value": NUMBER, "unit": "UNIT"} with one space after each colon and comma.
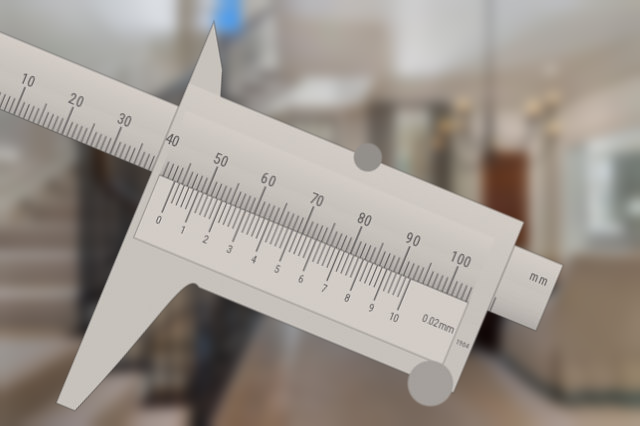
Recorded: {"value": 43.5, "unit": "mm"}
